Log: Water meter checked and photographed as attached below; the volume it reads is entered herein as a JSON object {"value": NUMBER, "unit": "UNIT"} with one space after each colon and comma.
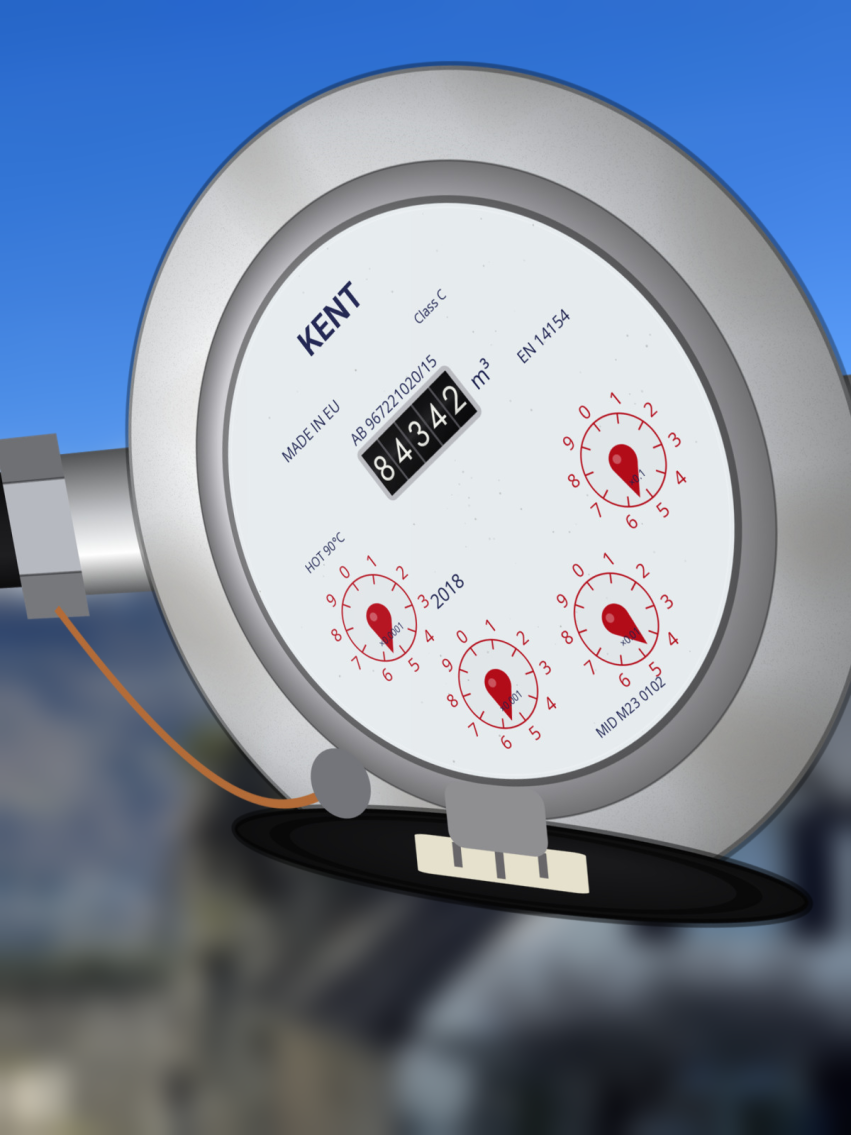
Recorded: {"value": 84342.5455, "unit": "m³"}
